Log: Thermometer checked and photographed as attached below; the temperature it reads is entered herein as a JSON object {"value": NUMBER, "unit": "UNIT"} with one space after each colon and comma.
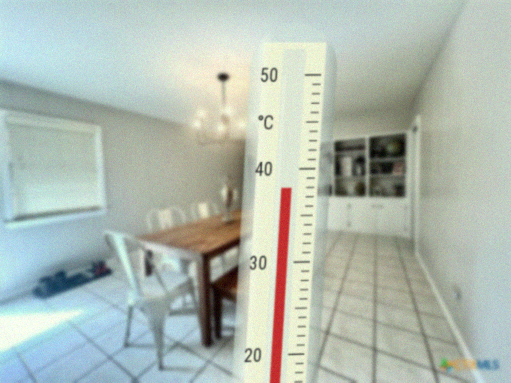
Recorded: {"value": 38, "unit": "°C"}
